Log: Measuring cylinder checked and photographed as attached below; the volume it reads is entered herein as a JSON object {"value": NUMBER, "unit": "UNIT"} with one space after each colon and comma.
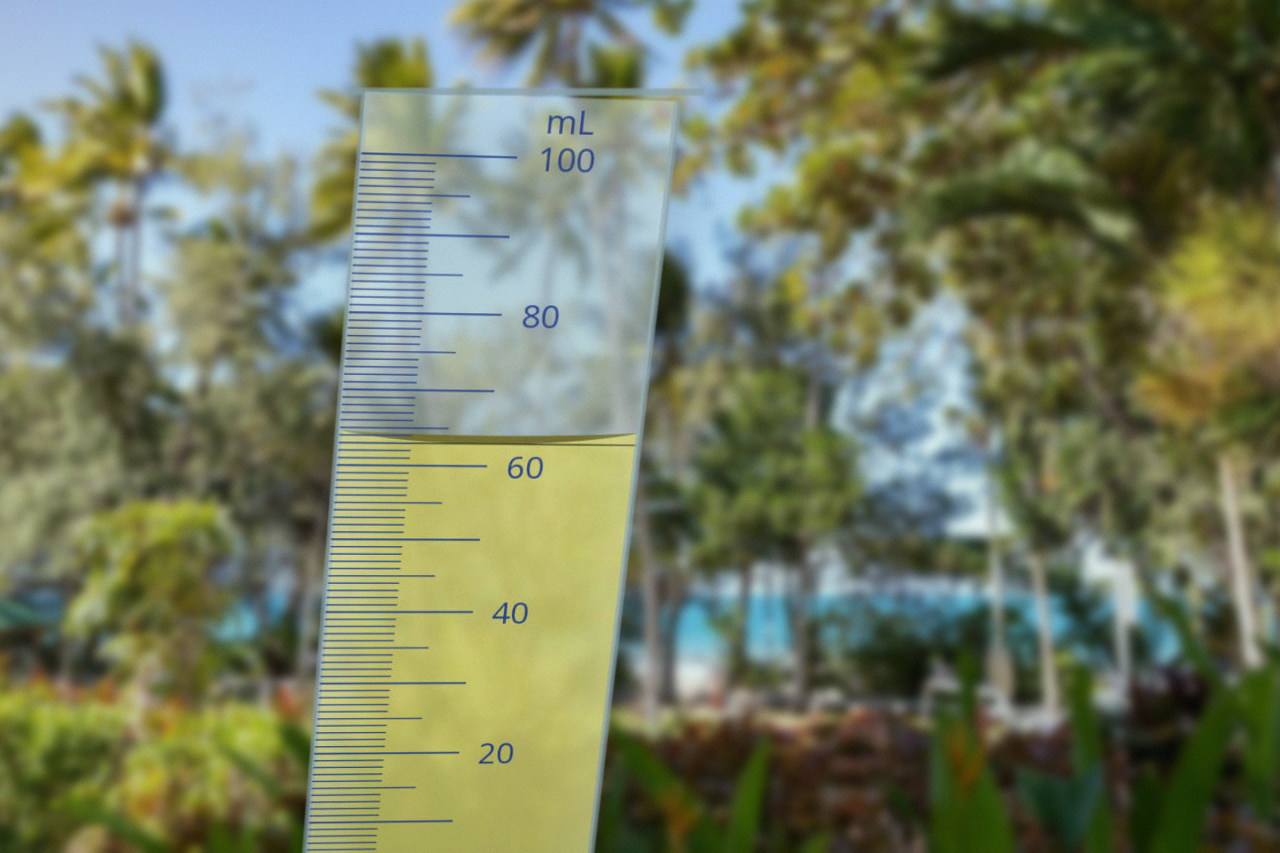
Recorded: {"value": 63, "unit": "mL"}
